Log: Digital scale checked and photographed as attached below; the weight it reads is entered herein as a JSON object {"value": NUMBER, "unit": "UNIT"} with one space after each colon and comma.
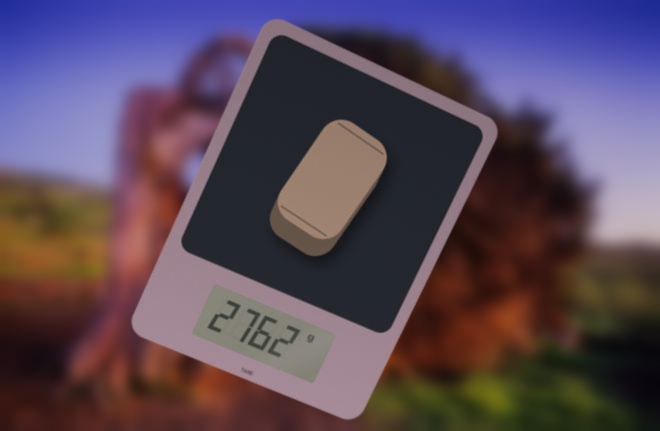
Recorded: {"value": 2762, "unit": "g"}
